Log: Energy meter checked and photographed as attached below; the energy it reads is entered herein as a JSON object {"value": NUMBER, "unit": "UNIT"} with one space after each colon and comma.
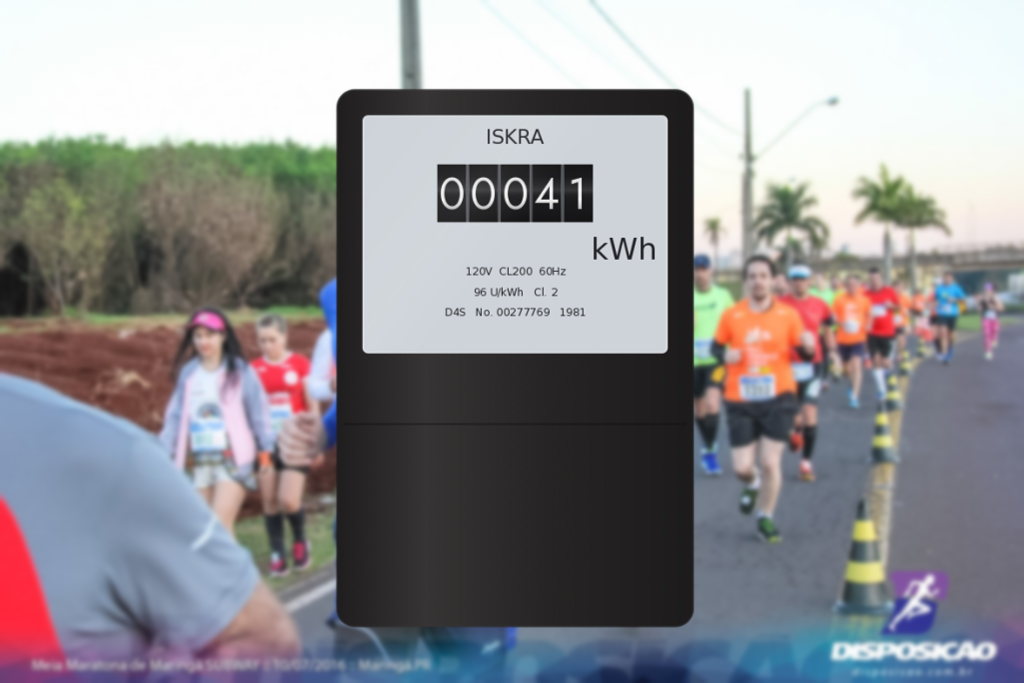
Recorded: {"value": 41, "unit": "kWh"}
